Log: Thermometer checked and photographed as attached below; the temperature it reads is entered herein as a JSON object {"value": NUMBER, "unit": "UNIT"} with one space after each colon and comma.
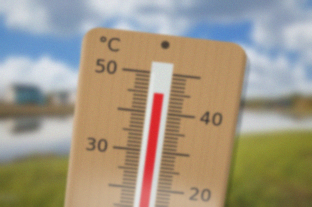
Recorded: {"value": 45, "unit": "°C"}
